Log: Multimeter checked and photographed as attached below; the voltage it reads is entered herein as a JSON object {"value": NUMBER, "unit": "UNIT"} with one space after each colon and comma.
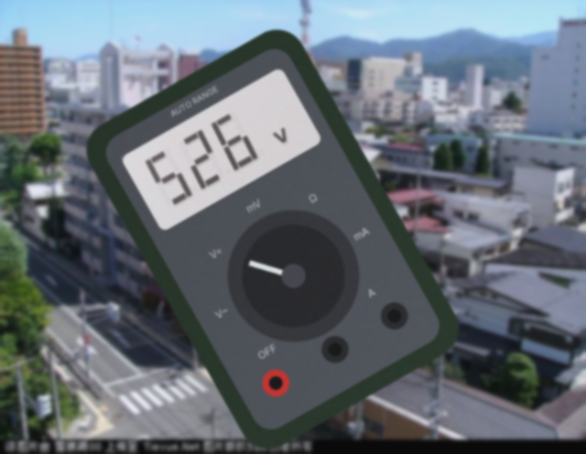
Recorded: {"value": 526, "unit": "V"}
